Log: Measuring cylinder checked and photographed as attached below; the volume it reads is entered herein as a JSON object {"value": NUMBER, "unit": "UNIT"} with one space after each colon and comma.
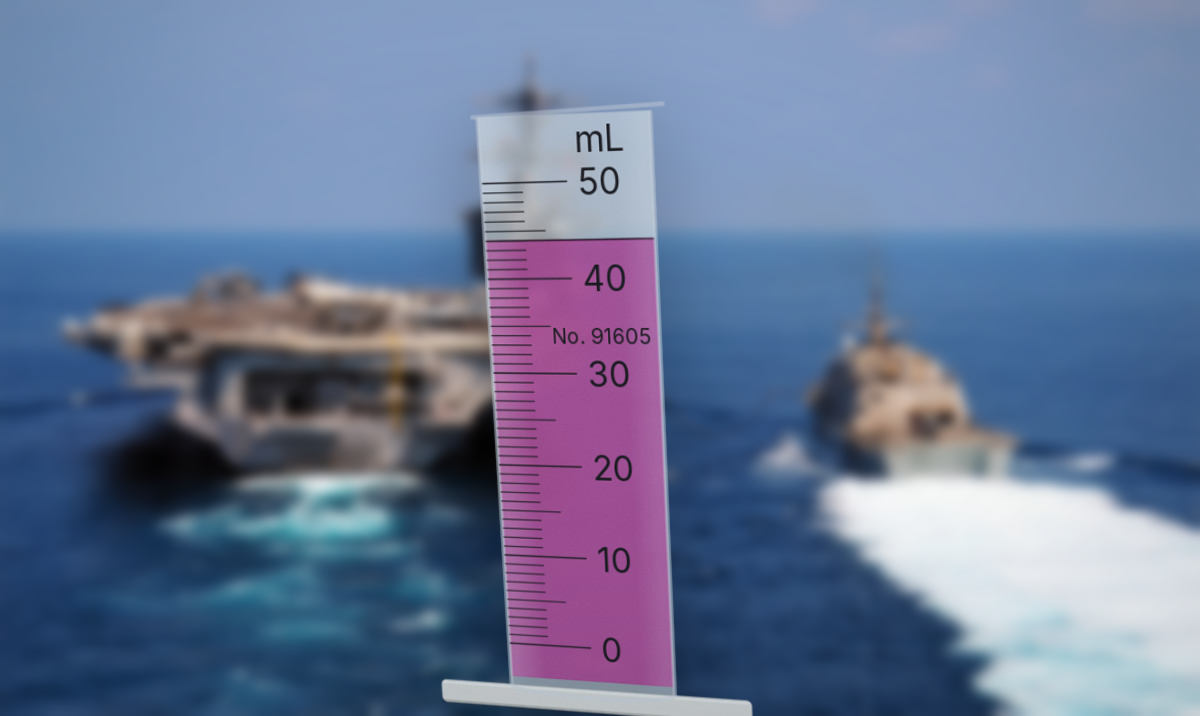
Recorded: {"value": 44, "unit": "mL"}
